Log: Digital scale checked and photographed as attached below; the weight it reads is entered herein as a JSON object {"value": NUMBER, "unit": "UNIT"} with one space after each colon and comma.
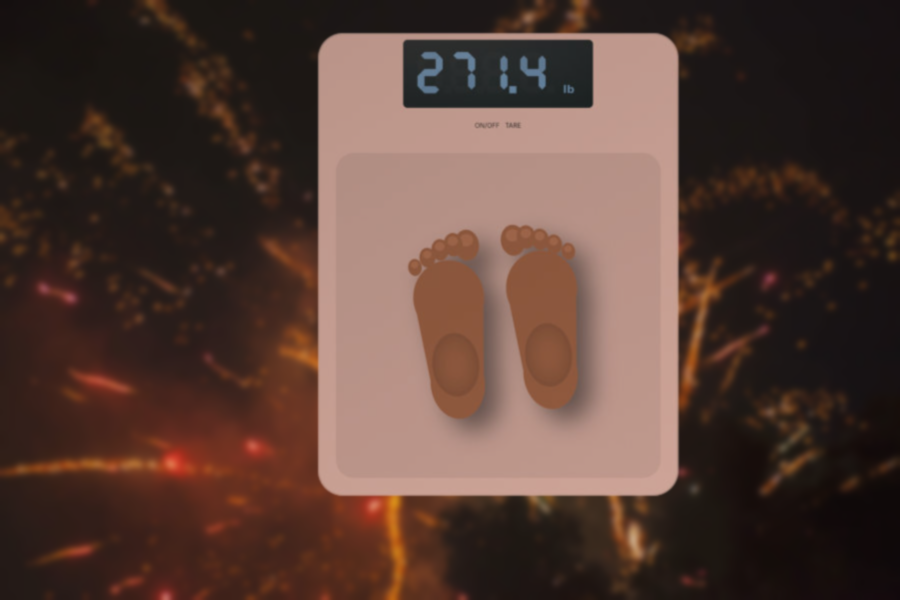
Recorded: {"value": 271.4, "unit": "lb"}
